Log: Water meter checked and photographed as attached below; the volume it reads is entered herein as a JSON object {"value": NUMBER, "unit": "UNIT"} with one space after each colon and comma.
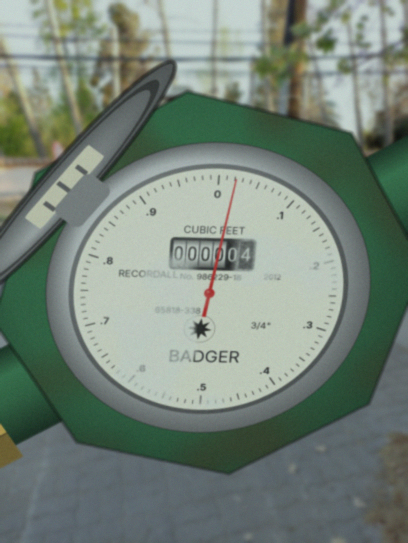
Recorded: {"value": 4.02, "unit": "ft³"}
